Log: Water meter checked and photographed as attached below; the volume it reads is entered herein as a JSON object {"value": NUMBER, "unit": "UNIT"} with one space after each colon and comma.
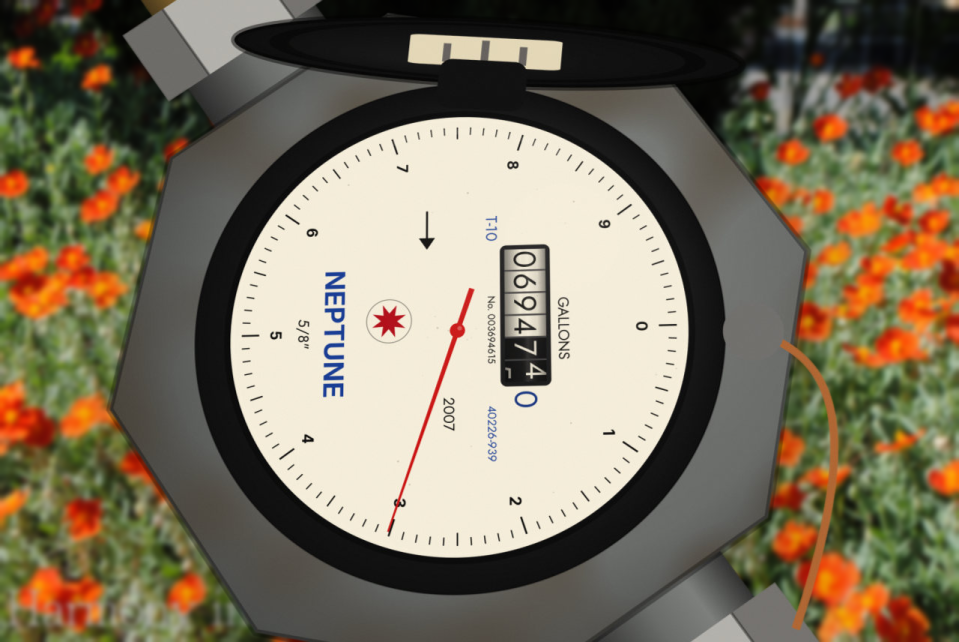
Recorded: {"value": 694743.0, "unit": "gal"}
